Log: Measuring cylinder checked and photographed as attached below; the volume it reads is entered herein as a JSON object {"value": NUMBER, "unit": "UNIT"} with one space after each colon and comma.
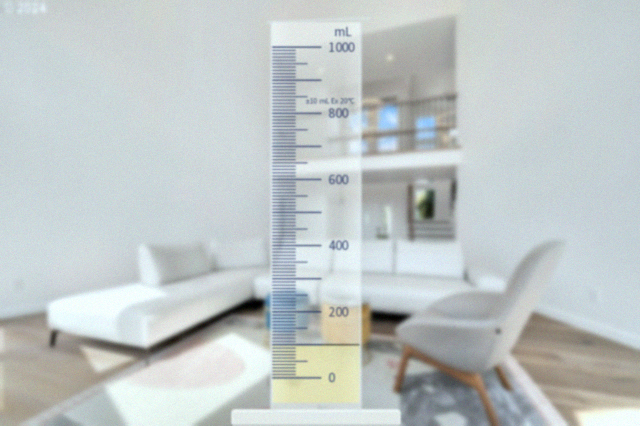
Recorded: {"value": 100, "unit": "mL"}
